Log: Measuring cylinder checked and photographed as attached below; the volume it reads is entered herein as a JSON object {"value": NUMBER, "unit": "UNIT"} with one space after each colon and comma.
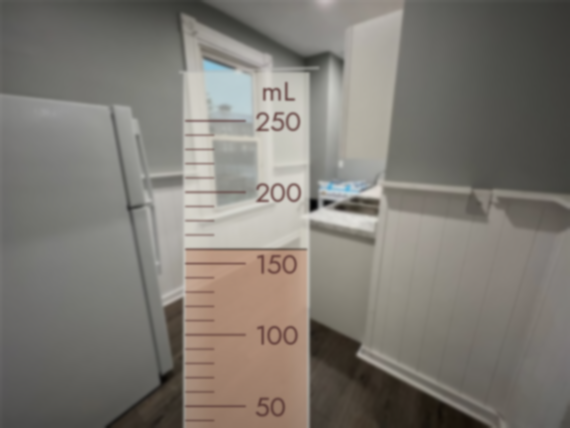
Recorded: {"value": 160, "unit": "mL"}
